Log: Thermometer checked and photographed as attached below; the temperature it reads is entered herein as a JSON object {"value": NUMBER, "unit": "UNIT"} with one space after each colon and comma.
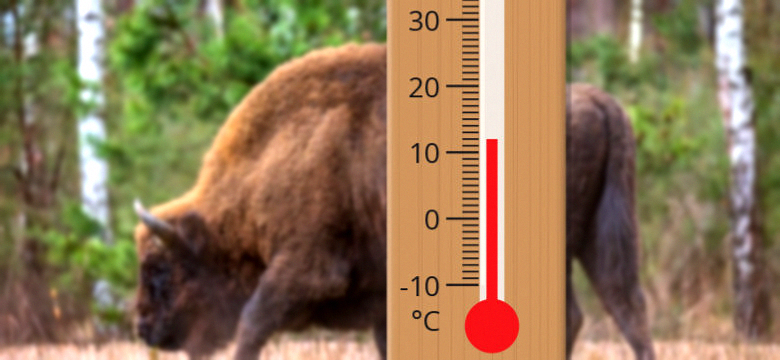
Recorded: {"value": 12, "unit": "°C"}
